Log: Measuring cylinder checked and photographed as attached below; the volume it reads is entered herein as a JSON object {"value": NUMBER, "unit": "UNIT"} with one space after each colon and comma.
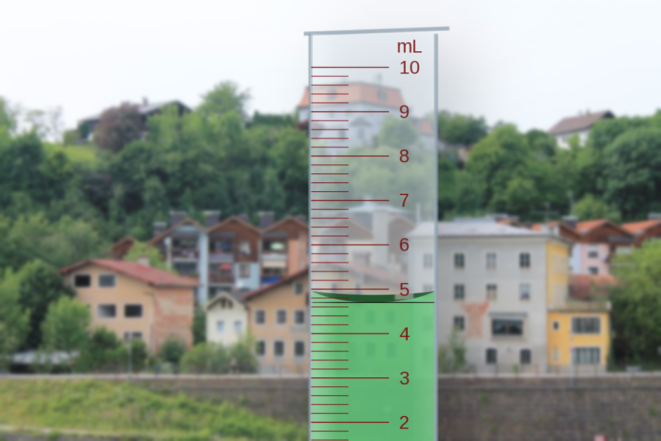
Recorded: {"value": 4.7, "unit": "mL"}
